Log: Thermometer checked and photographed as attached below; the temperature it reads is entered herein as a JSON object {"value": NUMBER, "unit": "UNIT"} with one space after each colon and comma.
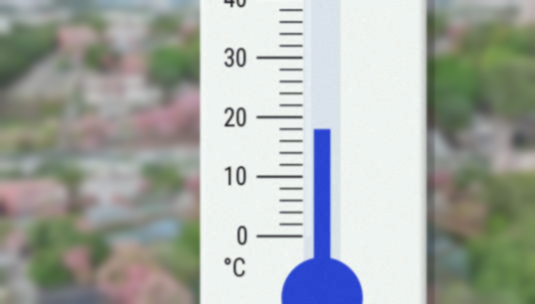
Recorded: {"value": 18, "unit": "°C"}
